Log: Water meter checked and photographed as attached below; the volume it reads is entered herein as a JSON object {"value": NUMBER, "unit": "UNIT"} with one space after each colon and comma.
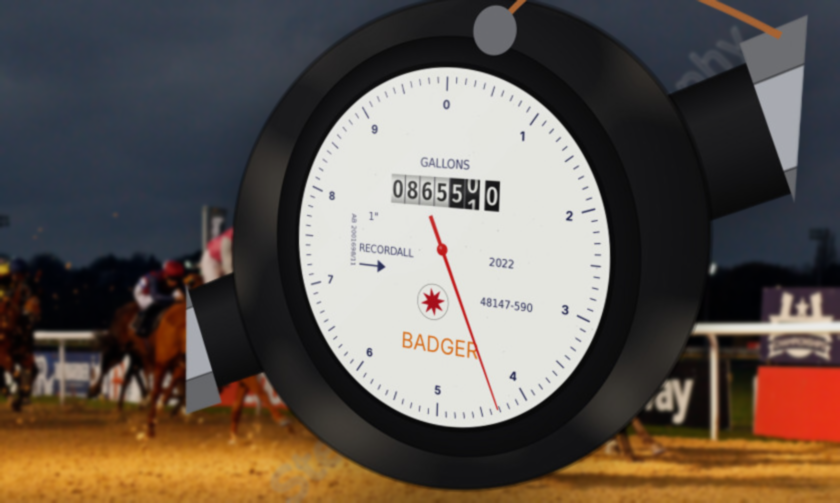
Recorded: {"value": 865504.3, "unit": "gal"}
